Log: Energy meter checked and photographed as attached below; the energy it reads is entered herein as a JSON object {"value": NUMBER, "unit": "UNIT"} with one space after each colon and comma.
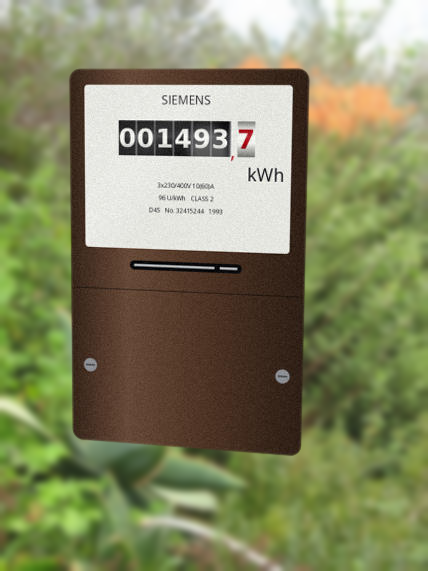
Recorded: {"value": 1493.7, "unit": "kWh"}
